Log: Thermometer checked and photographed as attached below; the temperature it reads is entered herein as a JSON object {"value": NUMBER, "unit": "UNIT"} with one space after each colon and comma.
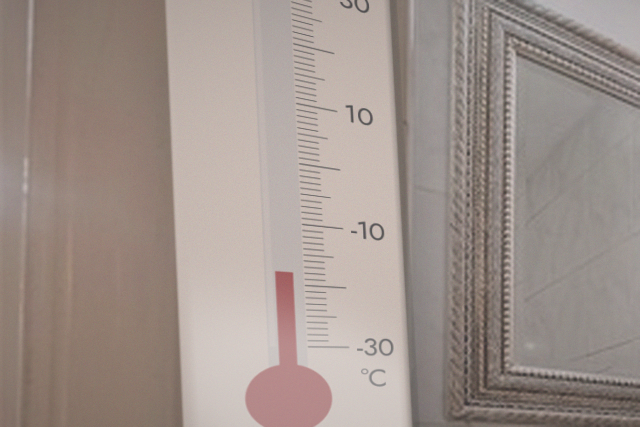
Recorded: {"value": -18, "unit": "°C"}
